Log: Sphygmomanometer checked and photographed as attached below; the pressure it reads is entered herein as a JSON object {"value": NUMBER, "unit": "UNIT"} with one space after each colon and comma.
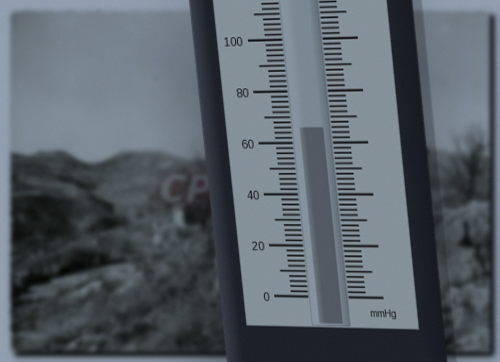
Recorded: {"value": 66, "unit": "mmHg"}
